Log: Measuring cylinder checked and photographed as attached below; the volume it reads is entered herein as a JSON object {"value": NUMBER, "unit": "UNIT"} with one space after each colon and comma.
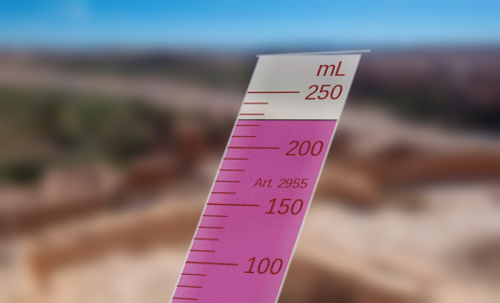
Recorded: {"value": 225, "unit": "mL"}
